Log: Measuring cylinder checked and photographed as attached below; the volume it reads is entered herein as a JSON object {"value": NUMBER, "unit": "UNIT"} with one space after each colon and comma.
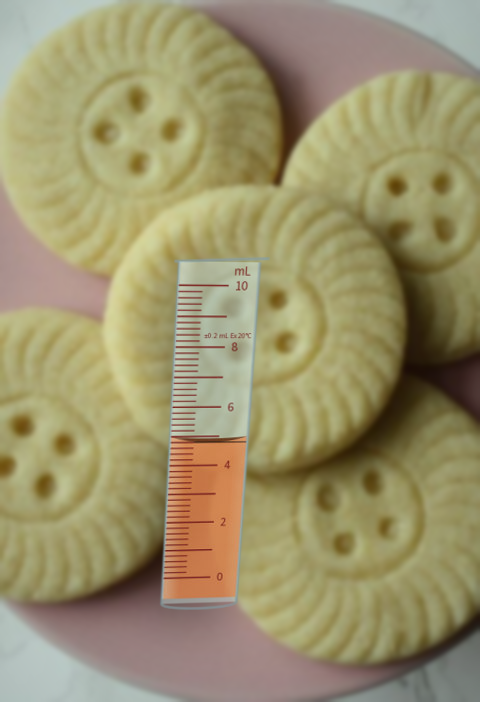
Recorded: {"value": 4.8, "unit": "mL"}
